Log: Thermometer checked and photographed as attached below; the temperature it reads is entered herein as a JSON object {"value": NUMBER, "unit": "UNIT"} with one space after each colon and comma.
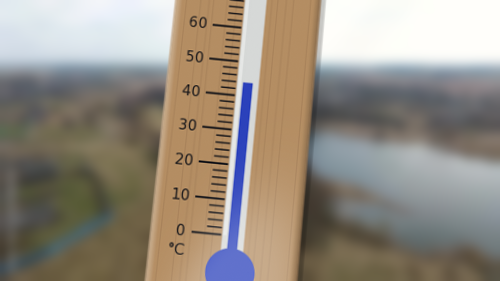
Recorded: {"value": 44, "unit": "°C"}
